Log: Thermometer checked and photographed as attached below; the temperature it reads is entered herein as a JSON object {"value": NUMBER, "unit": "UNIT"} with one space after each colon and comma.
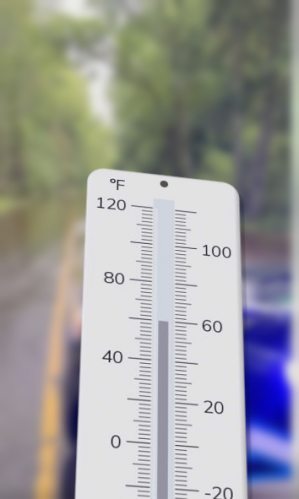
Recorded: {"value": 60, "unit": "°F"}
